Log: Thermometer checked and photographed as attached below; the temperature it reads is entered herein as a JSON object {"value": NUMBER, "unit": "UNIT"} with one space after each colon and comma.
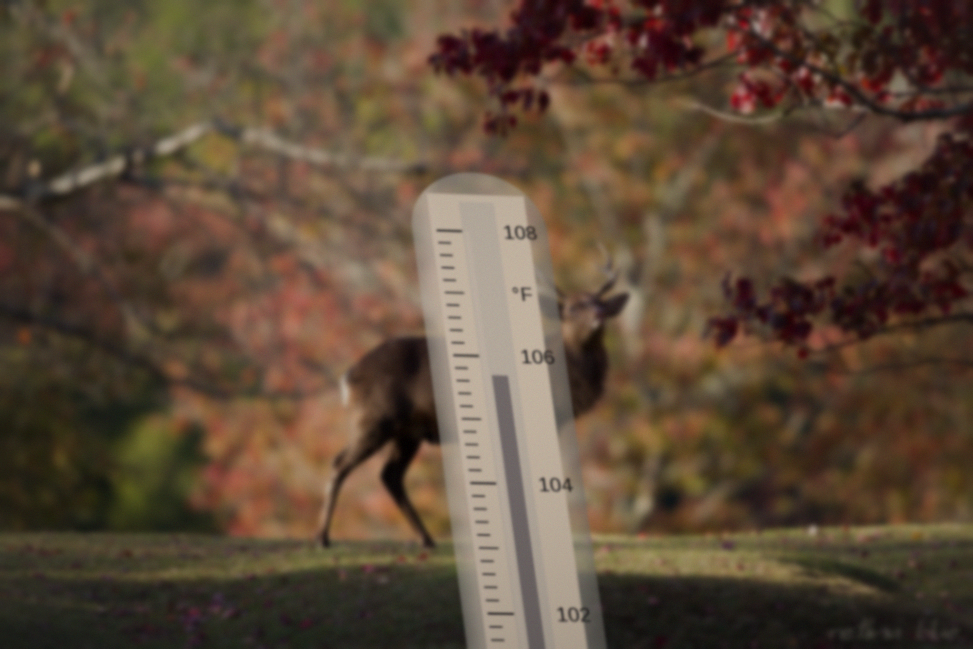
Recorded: {"value": 105.7, "unit": "°F"}
